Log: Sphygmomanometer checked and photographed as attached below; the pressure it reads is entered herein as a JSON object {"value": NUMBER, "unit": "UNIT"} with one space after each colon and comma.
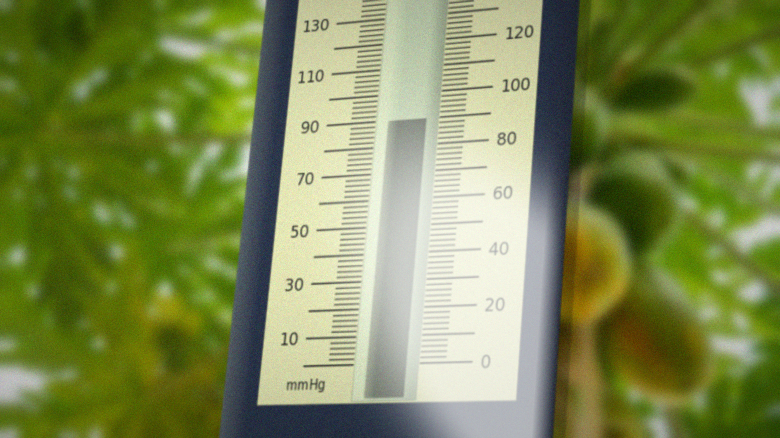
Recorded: {"value": 90, "unit": "mmHg"}
